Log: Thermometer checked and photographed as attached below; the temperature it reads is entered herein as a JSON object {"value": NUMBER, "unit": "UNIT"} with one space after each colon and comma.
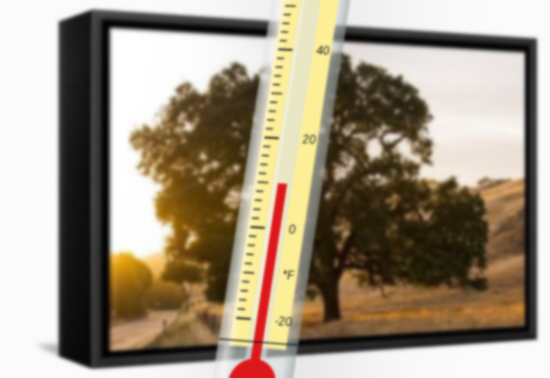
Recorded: {"value": 10, "unit": "°F"}
